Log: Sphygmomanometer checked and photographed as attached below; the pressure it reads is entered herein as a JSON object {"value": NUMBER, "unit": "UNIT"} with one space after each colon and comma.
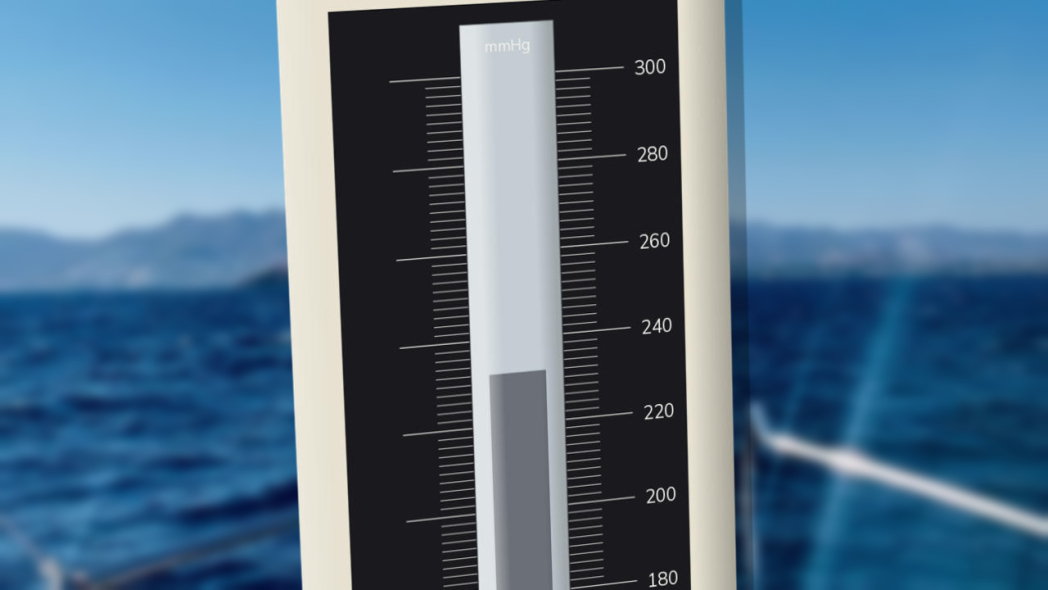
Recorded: {"value": 232, "unit": "mmHg"}
